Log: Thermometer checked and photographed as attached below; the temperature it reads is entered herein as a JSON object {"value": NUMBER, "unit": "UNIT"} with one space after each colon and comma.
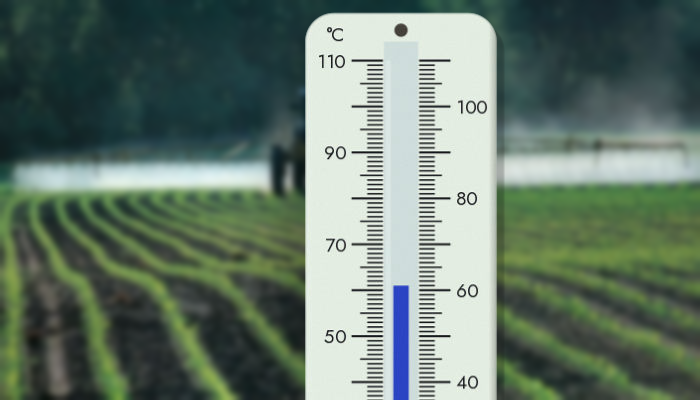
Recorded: {"value": 61, "unit": "°C"}
